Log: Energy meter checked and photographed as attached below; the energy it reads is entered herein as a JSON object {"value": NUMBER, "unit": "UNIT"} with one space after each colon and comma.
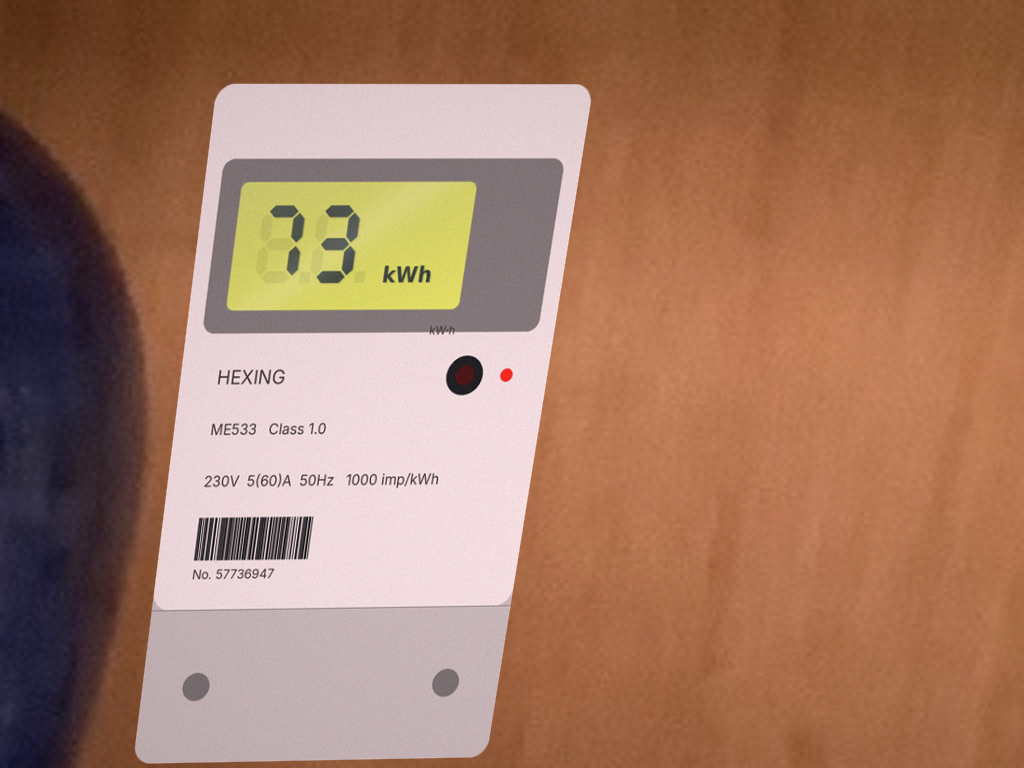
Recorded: {"value": 73, "unit": "kWh"}
